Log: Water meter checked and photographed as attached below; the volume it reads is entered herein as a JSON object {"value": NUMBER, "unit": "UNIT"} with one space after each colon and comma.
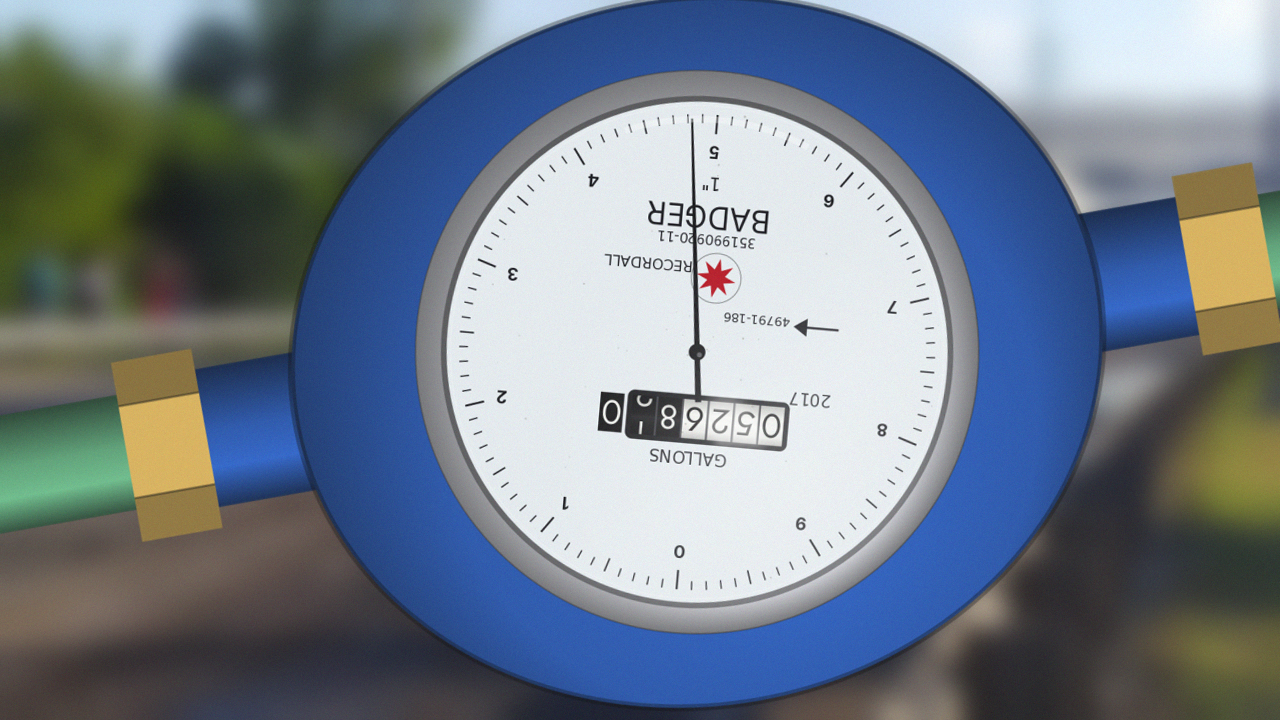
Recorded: {"value": 526814.8, "unit": "gal"}
